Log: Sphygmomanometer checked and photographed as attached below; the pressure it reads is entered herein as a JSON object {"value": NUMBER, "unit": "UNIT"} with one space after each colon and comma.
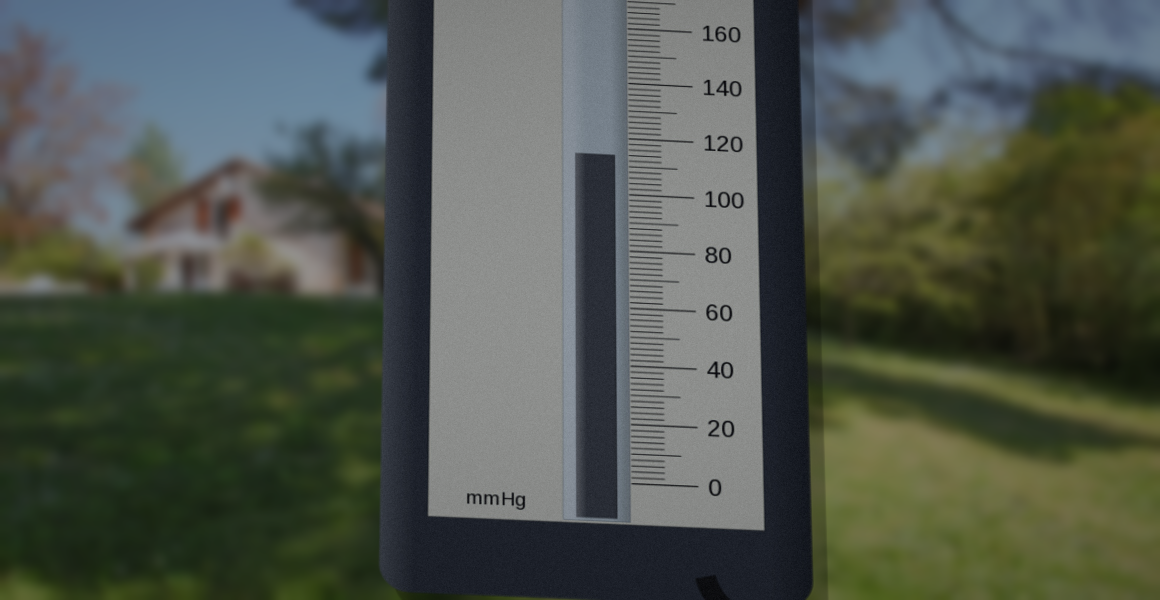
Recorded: {"value": 114, "unit": "mmHg"}
